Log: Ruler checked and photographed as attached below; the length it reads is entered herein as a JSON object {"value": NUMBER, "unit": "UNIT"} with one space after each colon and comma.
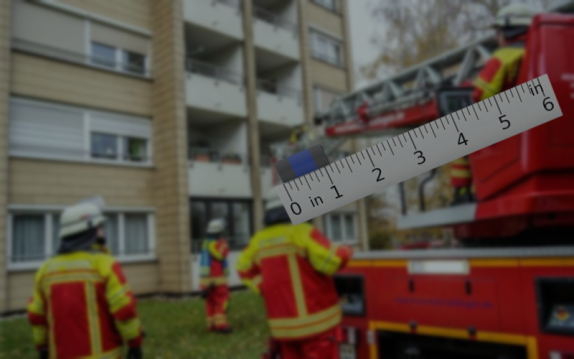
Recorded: {"value": 1.125, "unit": "in"}
